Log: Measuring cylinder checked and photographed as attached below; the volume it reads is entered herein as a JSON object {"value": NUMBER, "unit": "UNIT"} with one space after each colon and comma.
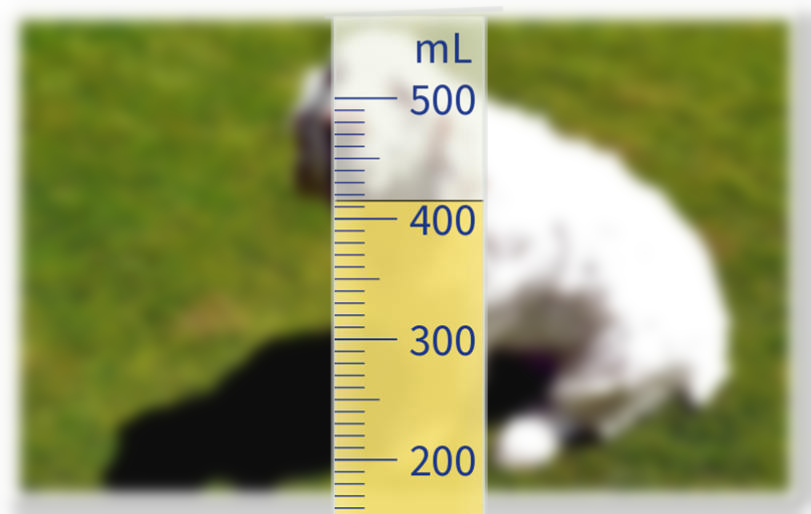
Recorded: {"value": 415, "unit": "mL"}
